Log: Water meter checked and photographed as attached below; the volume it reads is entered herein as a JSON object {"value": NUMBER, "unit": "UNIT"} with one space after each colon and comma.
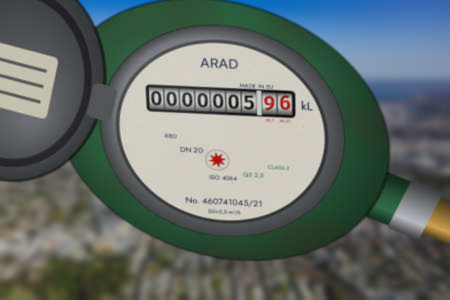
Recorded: {"value": 5.96, "unit": "kL"}
